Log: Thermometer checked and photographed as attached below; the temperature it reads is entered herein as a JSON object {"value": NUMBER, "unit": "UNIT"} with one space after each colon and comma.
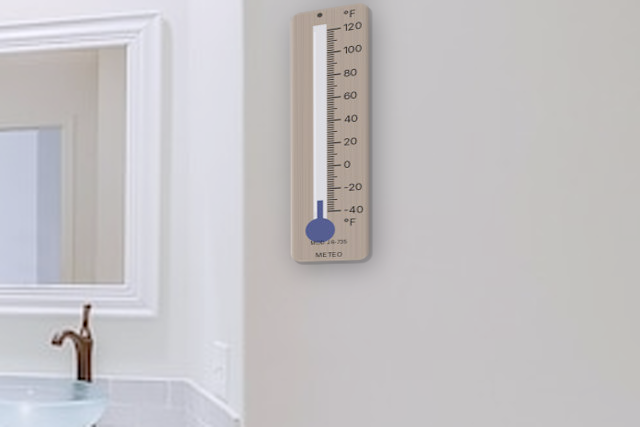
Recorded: {"value": -30, "unit": "°F"}
